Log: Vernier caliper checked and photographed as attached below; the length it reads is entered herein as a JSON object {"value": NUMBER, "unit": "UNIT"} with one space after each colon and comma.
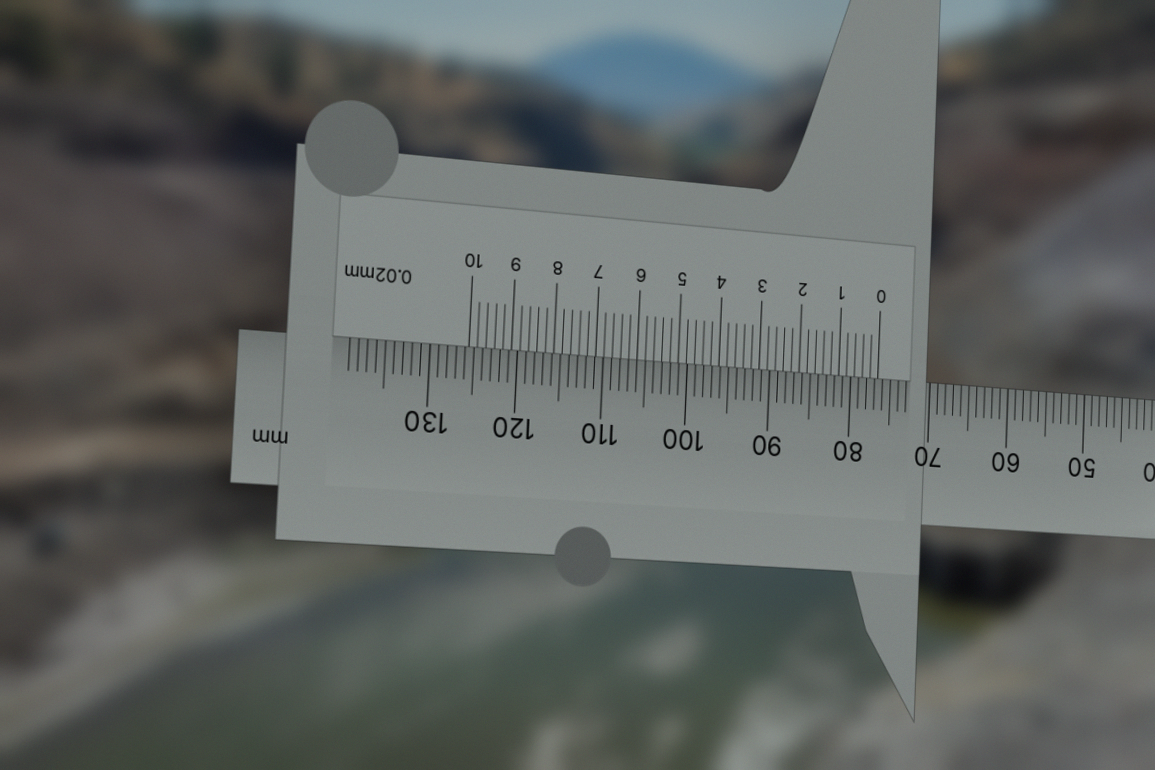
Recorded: {"value": 76.6, "unit": "mm"}
